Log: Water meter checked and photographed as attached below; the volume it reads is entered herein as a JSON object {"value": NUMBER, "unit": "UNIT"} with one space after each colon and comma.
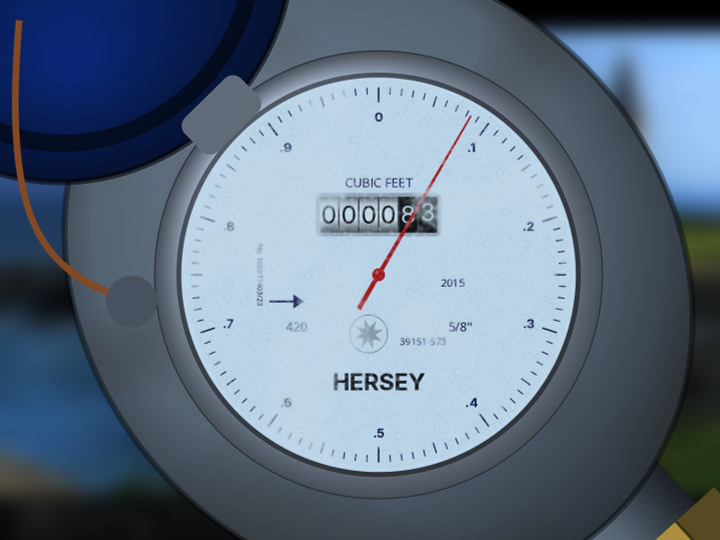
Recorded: {"value": 83.08, "unit": "ft³"}
